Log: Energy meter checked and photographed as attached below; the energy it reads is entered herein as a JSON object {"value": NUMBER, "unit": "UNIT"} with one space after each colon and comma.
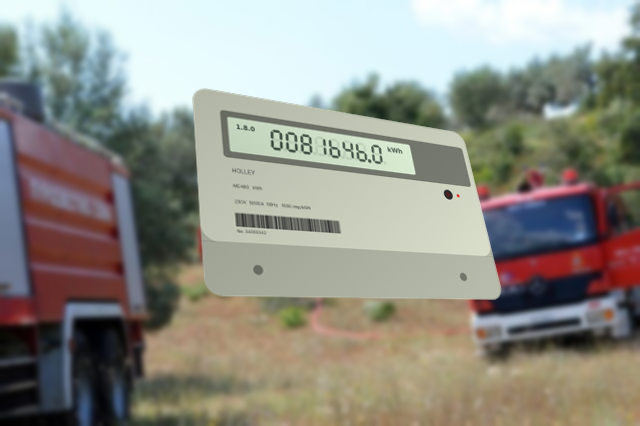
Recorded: {"value": 81646.0, "unit": "kWh"}
